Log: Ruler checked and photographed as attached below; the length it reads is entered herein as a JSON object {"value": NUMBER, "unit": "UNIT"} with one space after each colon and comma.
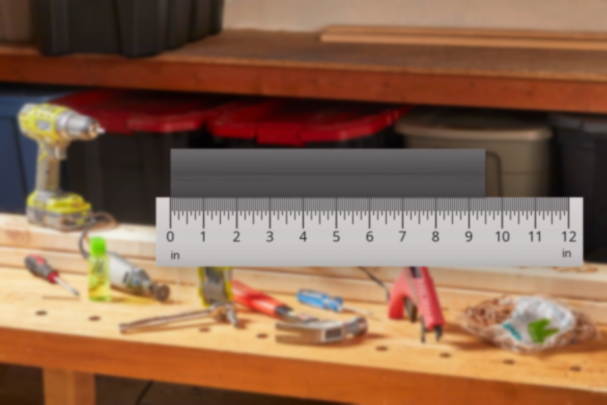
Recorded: {"value": 9.5, "unit": "in"}
